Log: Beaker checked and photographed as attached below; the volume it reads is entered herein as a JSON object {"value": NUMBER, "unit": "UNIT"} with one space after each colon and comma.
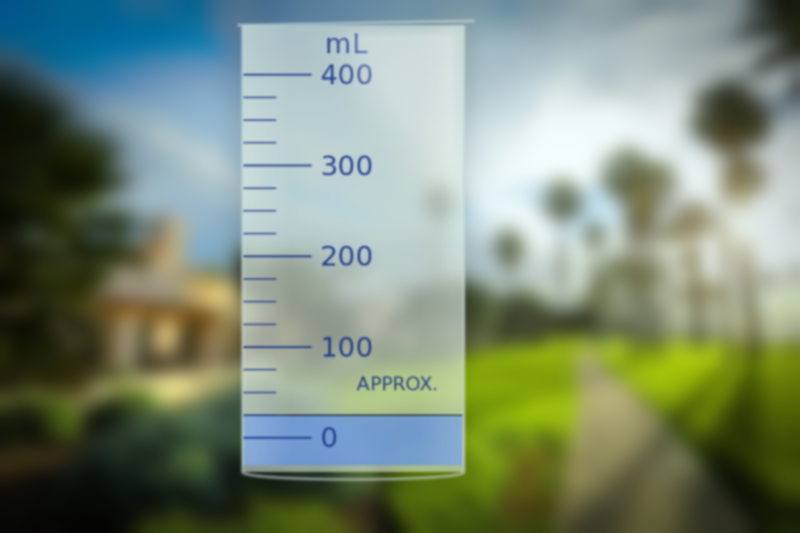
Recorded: {"value": 25, "unit": "mL"}
